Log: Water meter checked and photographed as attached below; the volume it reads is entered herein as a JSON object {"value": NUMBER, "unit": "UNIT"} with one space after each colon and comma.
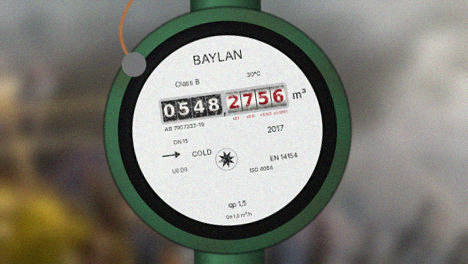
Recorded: {"value": 548.2756, "unit": "m³"}
